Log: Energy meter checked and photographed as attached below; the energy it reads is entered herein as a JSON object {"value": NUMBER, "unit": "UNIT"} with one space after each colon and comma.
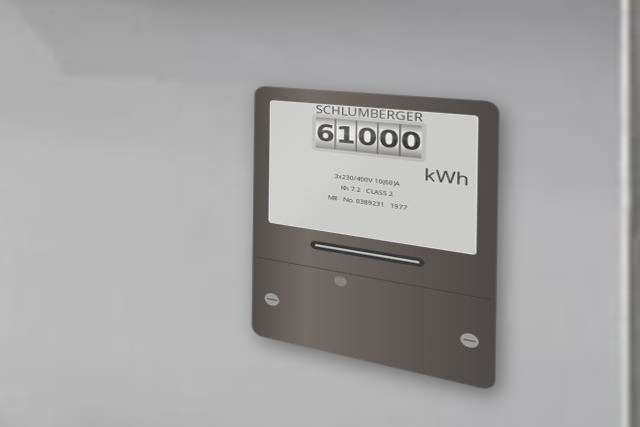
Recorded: {"value": 61000, "unit": "kWh"}
